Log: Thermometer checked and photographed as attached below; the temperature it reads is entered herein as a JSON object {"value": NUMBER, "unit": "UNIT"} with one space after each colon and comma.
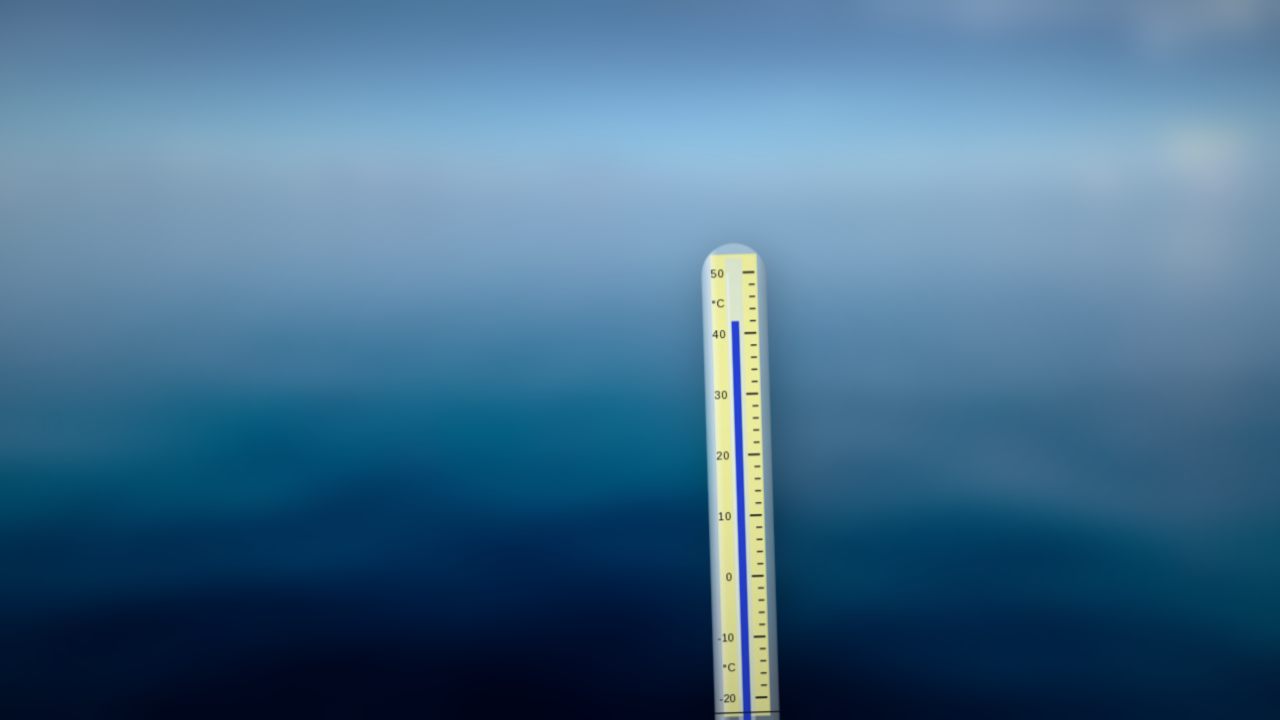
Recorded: {"value": 42, "unit": "°C"}
